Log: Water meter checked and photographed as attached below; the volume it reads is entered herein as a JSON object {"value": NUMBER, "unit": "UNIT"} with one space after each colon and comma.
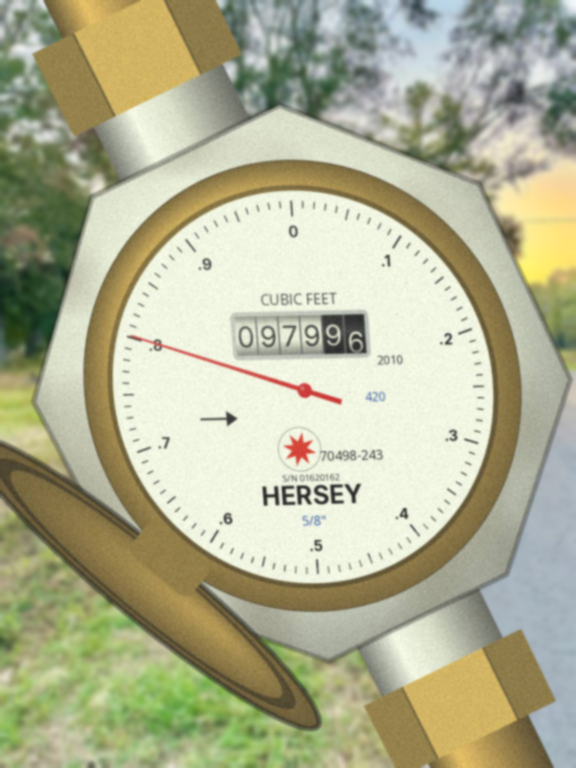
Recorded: {"value": 97995.80, "unit": "ft³"}
